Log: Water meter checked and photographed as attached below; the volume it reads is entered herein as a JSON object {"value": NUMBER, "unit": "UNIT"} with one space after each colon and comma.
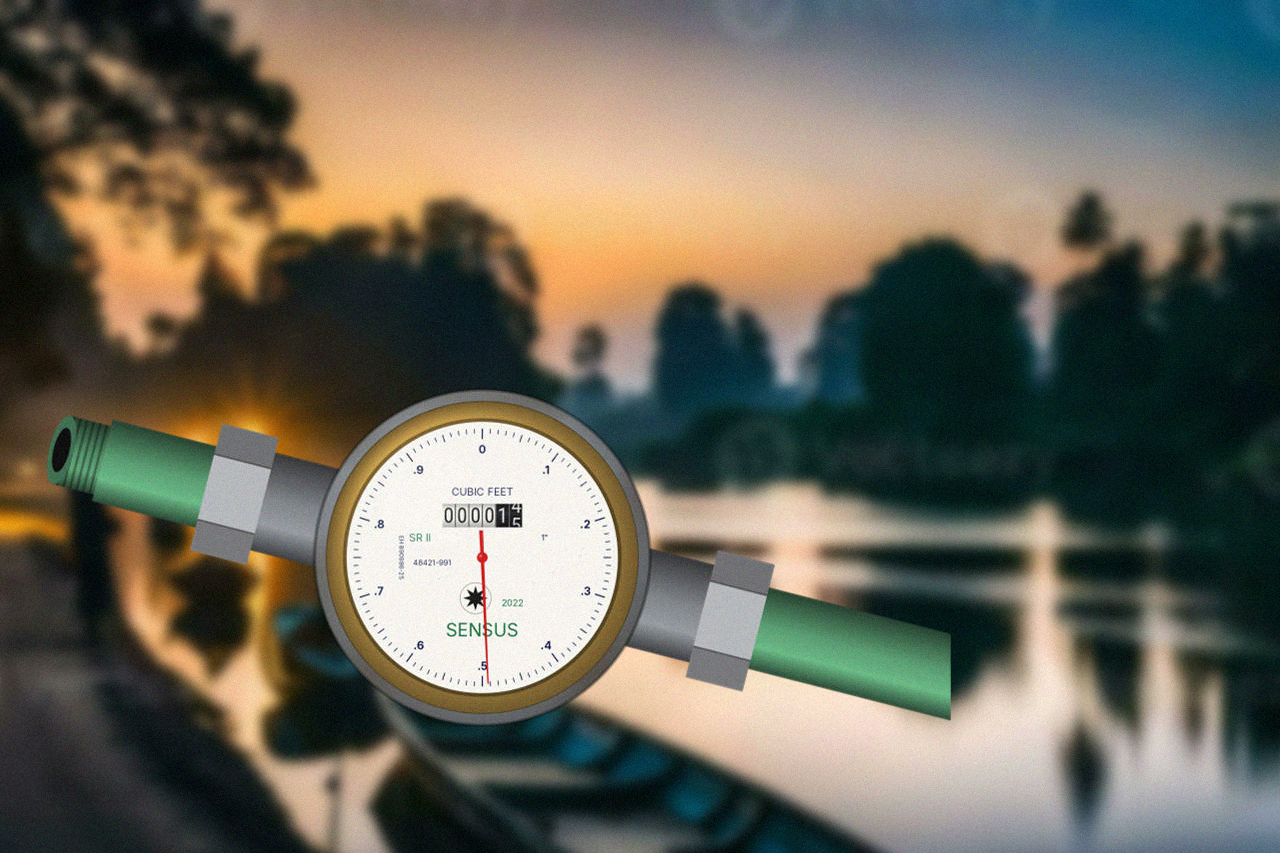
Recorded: {"value": 14.49, "unit": "ft³"}
